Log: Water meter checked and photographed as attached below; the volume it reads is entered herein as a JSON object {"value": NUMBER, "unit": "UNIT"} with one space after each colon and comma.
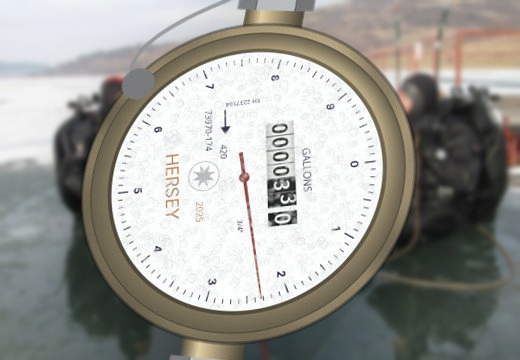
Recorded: {"value": 332.3, "unit": "gal"}
